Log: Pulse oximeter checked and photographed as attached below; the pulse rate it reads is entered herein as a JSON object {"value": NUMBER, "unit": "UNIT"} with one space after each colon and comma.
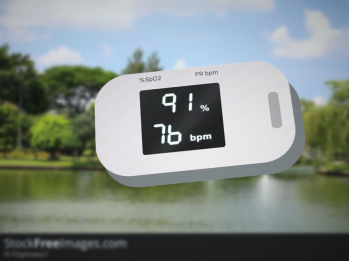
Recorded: {"value": 76, "unit": "bpm"}
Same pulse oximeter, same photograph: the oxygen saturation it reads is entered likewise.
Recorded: {"value": 91, "unit": "%"}
